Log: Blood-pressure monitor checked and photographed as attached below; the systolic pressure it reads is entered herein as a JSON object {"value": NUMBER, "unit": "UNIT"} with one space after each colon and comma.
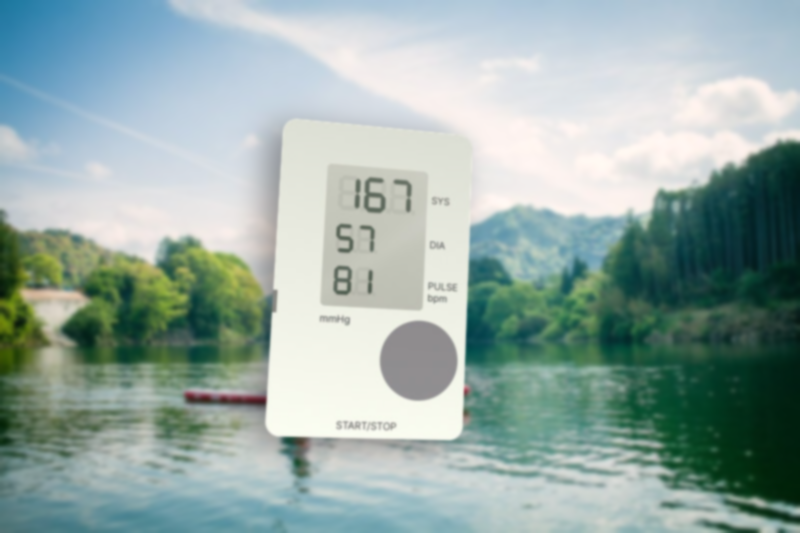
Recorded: {"value": 167, "unit": "mmHg"}
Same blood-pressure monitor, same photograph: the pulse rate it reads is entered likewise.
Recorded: {"value": 81, "unit": "bpm"}
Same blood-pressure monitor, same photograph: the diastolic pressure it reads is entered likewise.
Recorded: {"value": 57, "unit": "mmHg"}
